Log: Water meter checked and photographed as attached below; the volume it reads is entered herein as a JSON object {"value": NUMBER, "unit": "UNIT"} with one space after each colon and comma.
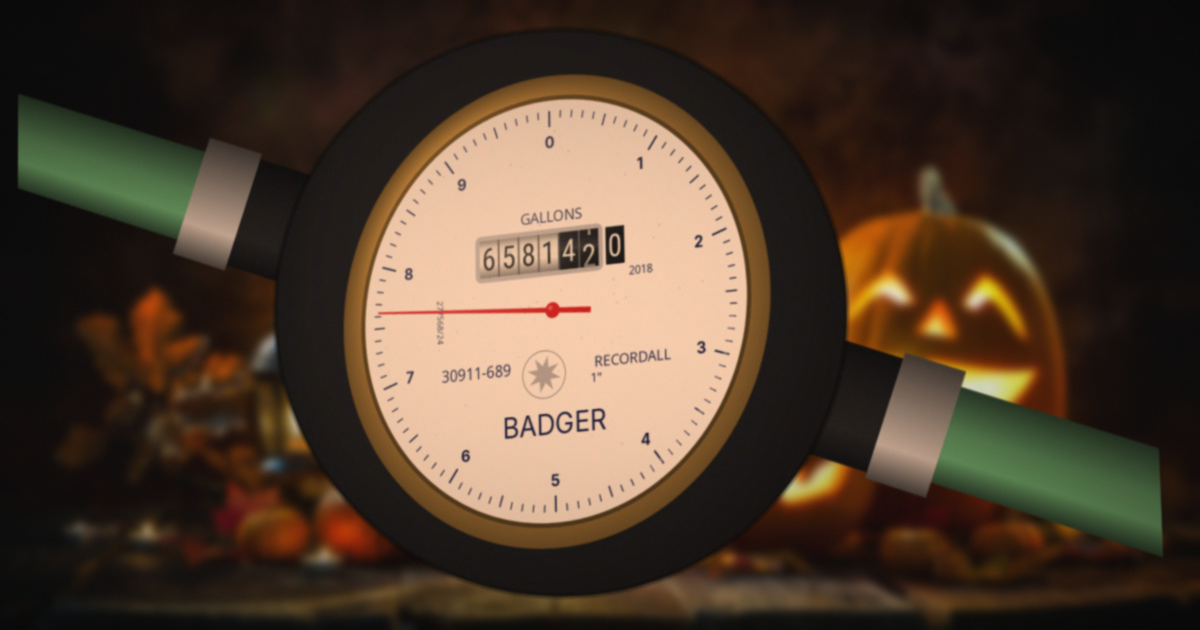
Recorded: {"value": 6581417.6, "unit": "gal"}
